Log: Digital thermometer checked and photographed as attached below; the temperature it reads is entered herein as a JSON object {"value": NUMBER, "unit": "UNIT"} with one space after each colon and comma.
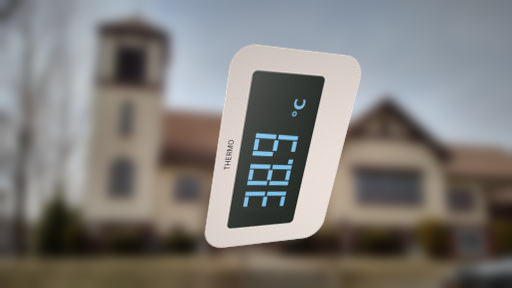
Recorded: {"value": 38.9, "unit": "°C"}
